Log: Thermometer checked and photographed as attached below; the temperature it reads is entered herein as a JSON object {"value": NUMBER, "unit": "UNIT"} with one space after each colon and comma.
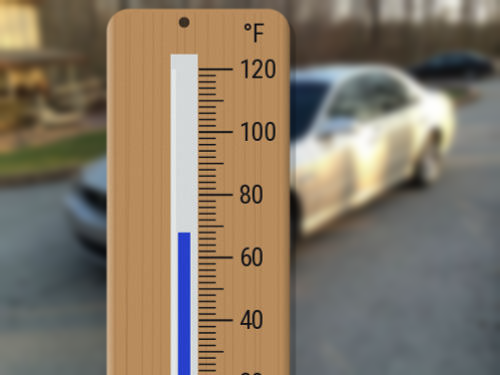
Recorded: {"value": 68, "unit": "°F"}
